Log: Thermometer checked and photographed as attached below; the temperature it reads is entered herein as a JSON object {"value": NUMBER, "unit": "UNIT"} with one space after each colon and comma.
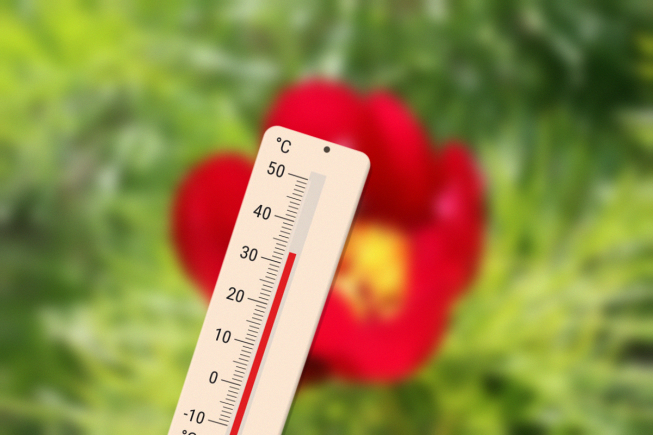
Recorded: {"value": 33, "unit": "°C"}
